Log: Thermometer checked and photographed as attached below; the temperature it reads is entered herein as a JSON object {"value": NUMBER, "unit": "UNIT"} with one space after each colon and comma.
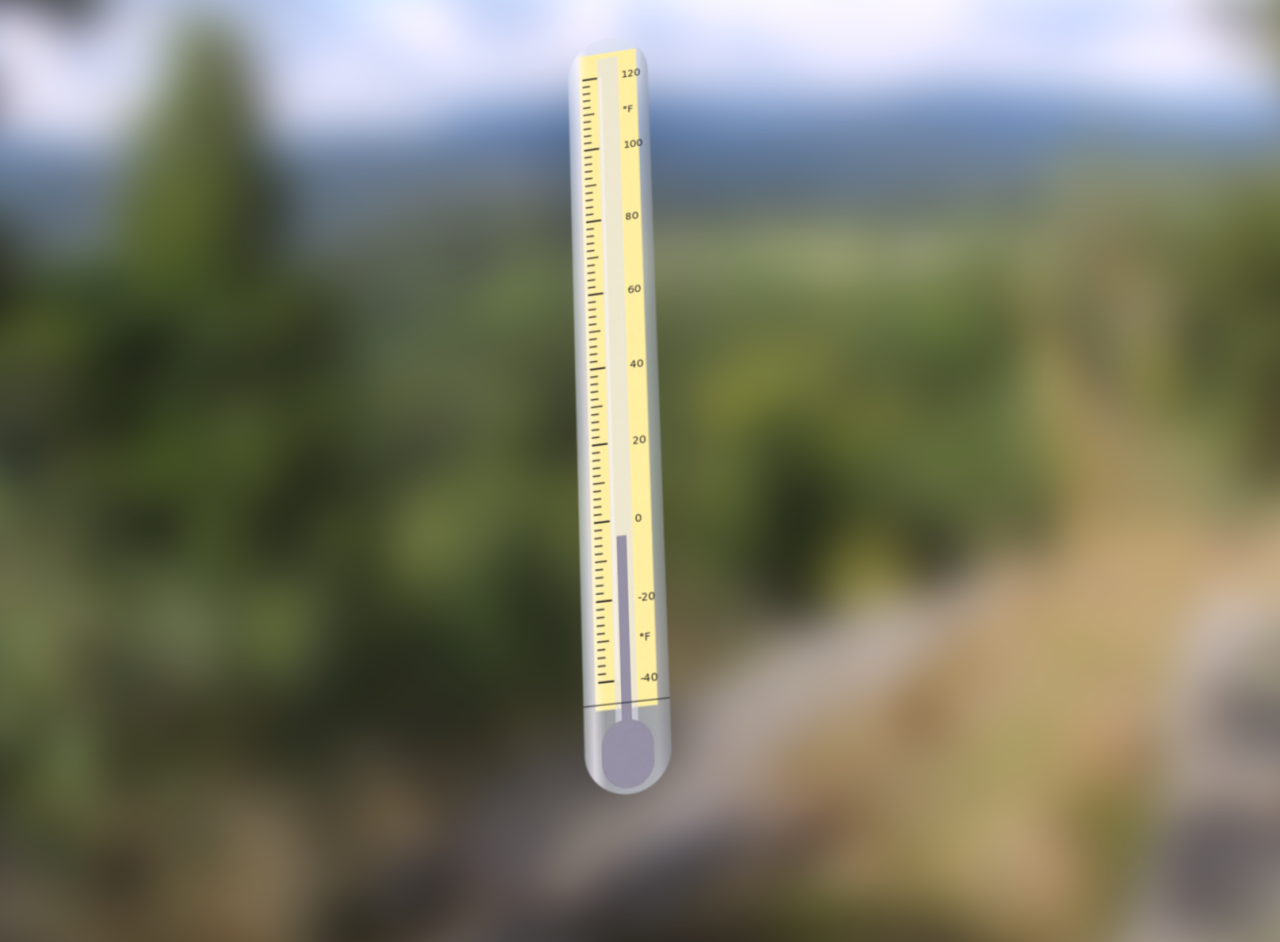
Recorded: {"value": -4, "unit": "°F"}
